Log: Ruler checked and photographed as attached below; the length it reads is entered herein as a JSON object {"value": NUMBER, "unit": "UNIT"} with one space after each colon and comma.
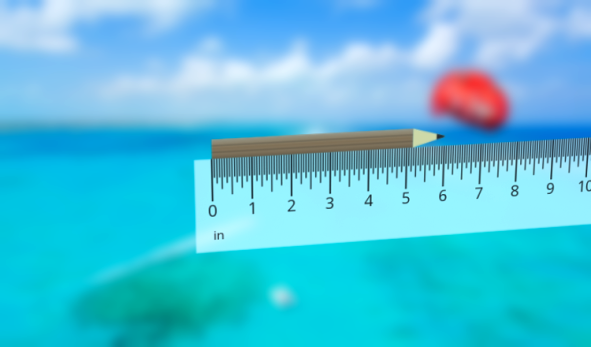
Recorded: {"value": 6, "unit": "in"}
